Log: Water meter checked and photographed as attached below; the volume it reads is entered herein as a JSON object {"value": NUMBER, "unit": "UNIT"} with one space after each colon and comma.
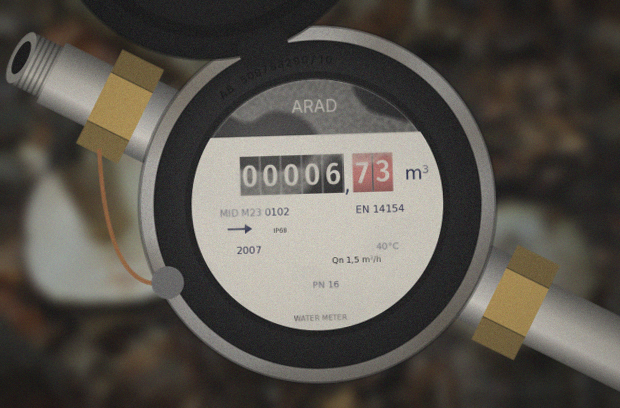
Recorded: {"value": 6.73, "unit": "m³"}
